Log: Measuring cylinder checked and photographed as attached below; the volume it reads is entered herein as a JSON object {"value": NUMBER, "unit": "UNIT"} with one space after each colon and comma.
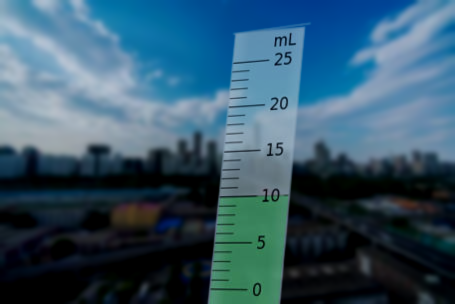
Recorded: {"value": 10, "unit": "mL"}
